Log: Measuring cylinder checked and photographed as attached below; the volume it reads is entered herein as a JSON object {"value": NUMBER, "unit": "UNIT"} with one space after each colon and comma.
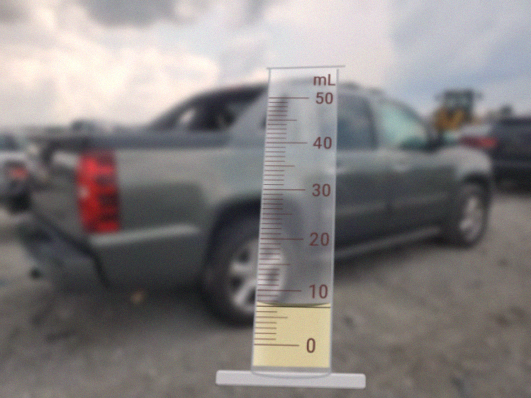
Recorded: {"value": 7, "unit": "mL"}
